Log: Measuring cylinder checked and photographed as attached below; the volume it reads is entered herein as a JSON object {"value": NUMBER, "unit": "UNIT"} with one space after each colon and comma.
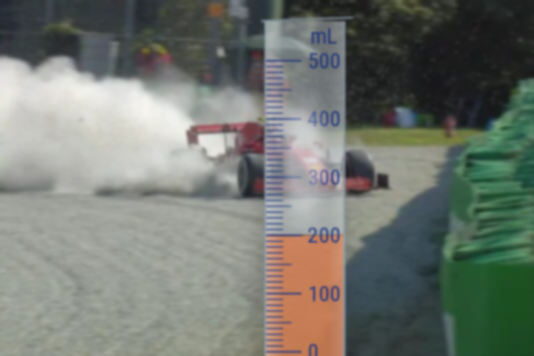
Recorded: {"value": 200, "unit": "mL"}
